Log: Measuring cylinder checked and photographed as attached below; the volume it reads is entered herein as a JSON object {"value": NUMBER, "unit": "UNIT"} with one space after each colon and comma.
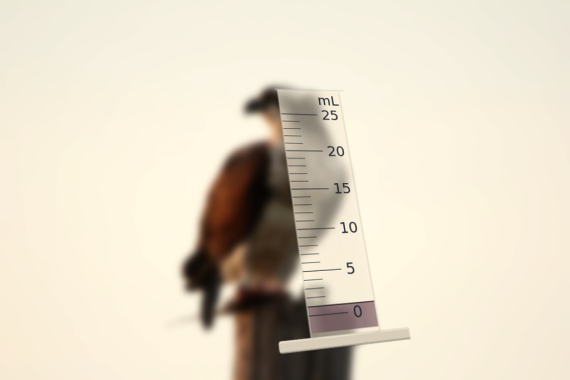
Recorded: {"value": 1, "unit": "mL"}
